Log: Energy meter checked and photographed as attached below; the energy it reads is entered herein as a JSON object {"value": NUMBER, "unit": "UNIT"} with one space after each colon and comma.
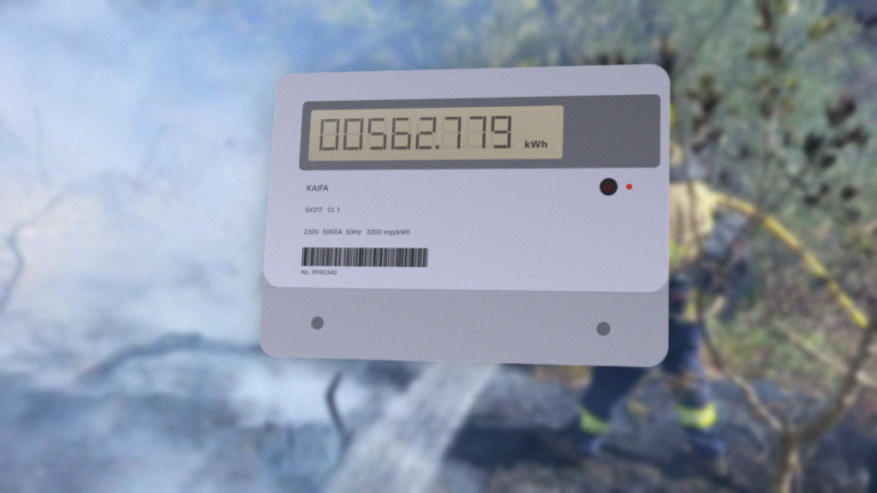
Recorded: {"value": 562.779, "unit": "kWh"}
